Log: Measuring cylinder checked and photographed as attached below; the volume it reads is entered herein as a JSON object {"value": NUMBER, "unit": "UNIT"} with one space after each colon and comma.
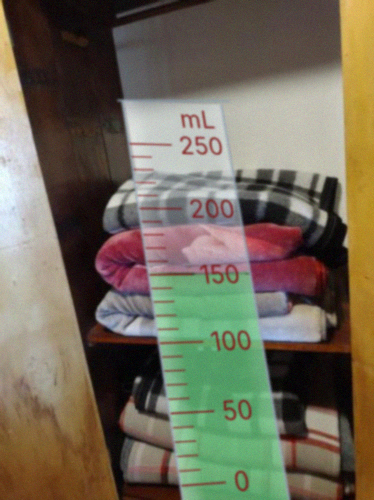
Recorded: {"value": 150, "unit": "mL"}
